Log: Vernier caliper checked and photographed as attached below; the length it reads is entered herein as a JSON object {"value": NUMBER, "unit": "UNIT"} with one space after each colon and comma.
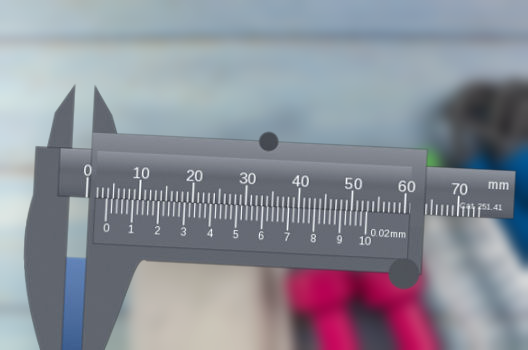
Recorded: {"value": 3.8, "unit": "mm"}
